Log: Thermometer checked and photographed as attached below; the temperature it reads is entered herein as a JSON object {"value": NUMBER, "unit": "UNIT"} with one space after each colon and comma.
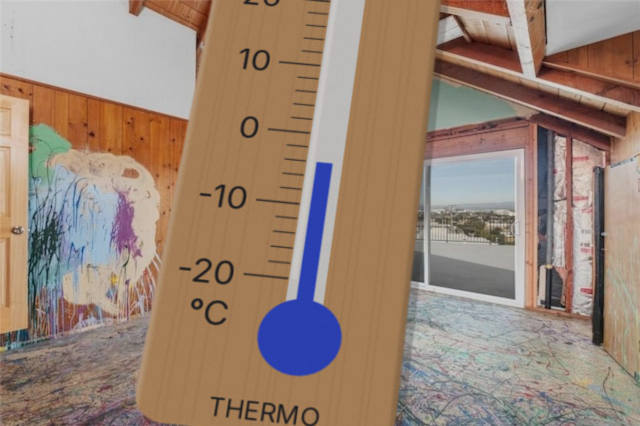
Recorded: {"value": -4, "unit": "°C"}
